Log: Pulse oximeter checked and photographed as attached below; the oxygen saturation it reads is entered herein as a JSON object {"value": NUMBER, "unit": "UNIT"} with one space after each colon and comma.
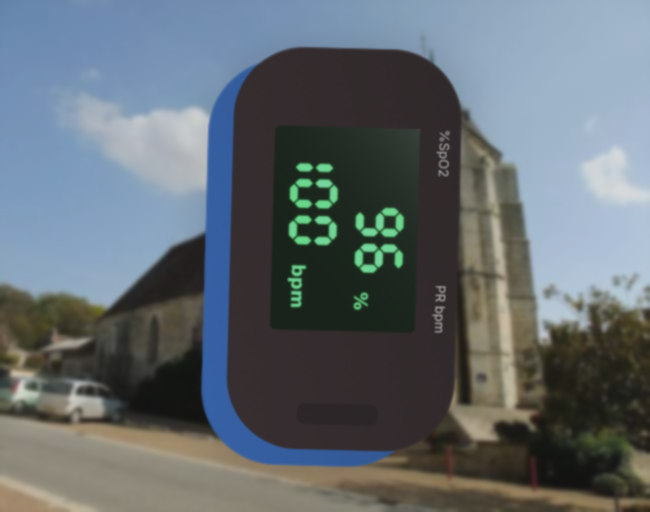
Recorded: {"value": 96, "unit": "%"}
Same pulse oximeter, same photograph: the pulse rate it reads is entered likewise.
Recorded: {"value": 100, "unit": "bpm"}
